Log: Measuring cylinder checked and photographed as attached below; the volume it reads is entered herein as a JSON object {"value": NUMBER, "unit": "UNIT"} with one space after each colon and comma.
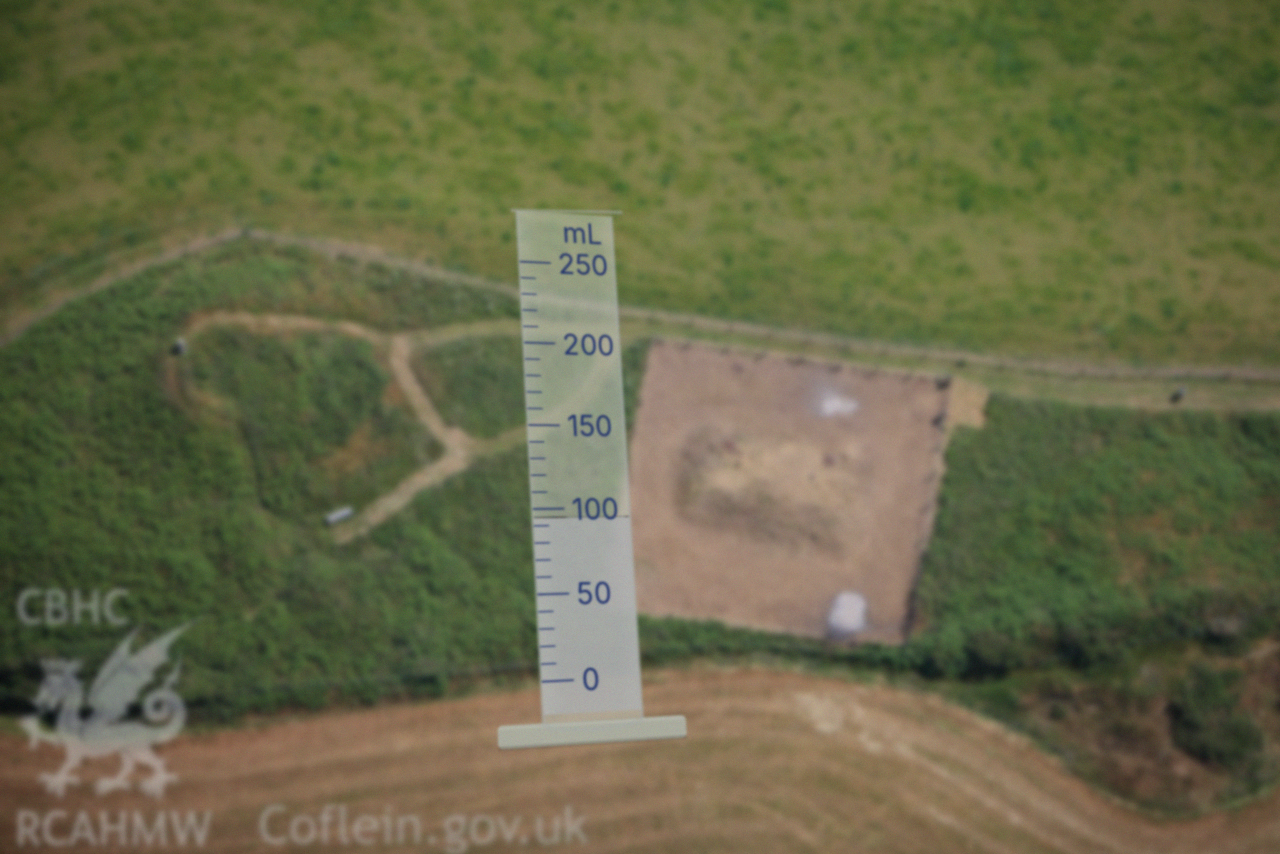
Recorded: {"value": 95, "unit": "mL"}
